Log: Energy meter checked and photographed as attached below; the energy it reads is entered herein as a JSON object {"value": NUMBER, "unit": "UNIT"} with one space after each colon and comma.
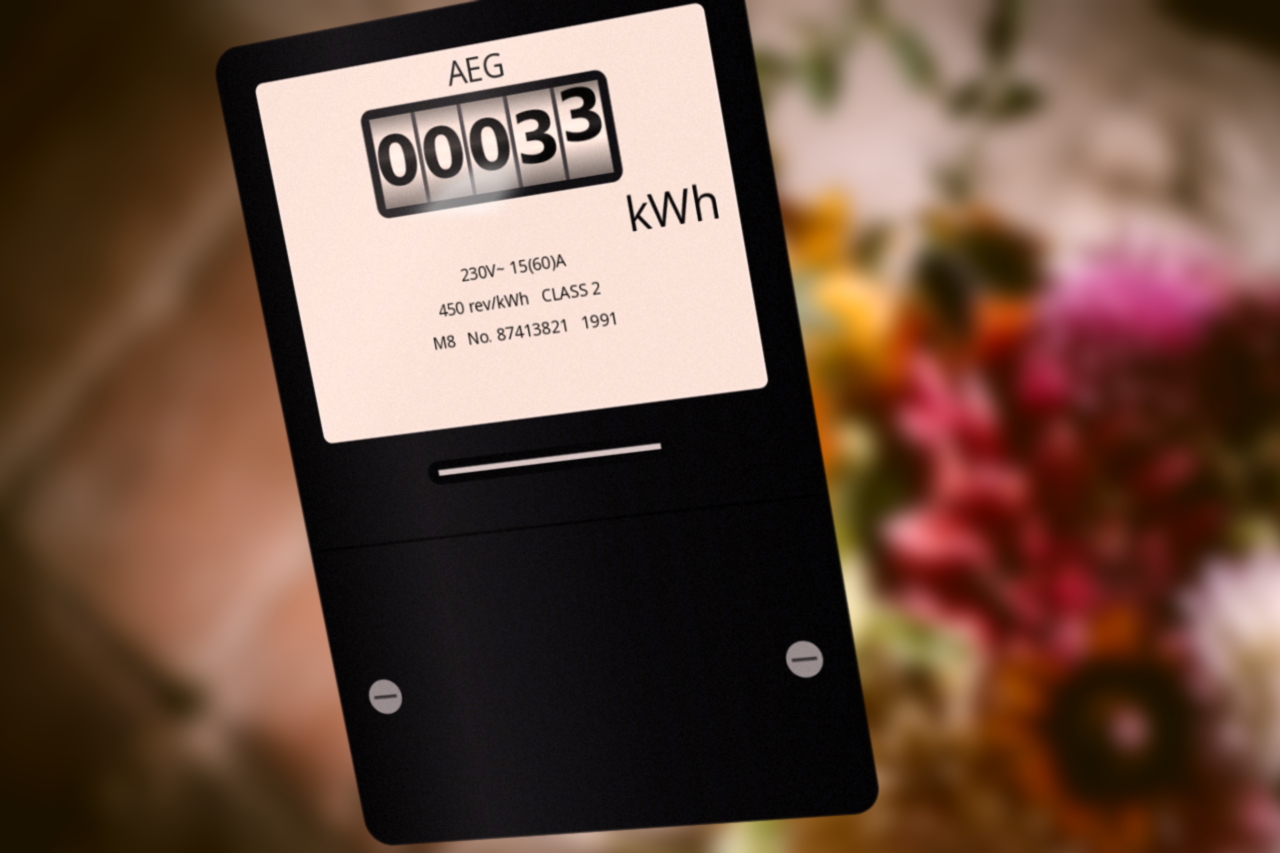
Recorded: {"value": 33, "unit": "kWh"}
